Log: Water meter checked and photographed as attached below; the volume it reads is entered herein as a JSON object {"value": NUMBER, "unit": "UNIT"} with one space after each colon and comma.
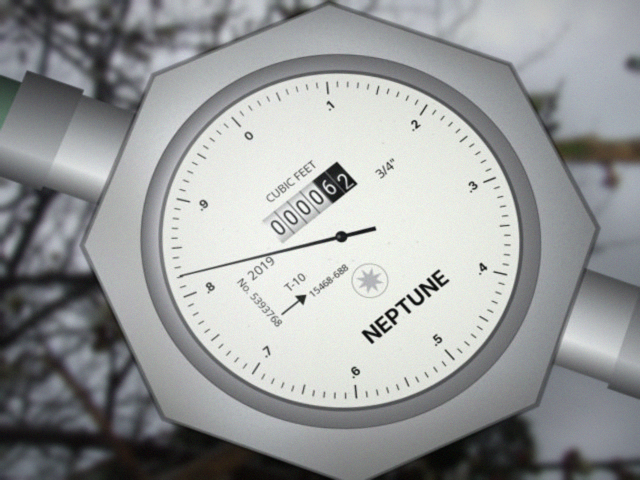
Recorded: {"value": 61.82, "unit": "ft³"}
